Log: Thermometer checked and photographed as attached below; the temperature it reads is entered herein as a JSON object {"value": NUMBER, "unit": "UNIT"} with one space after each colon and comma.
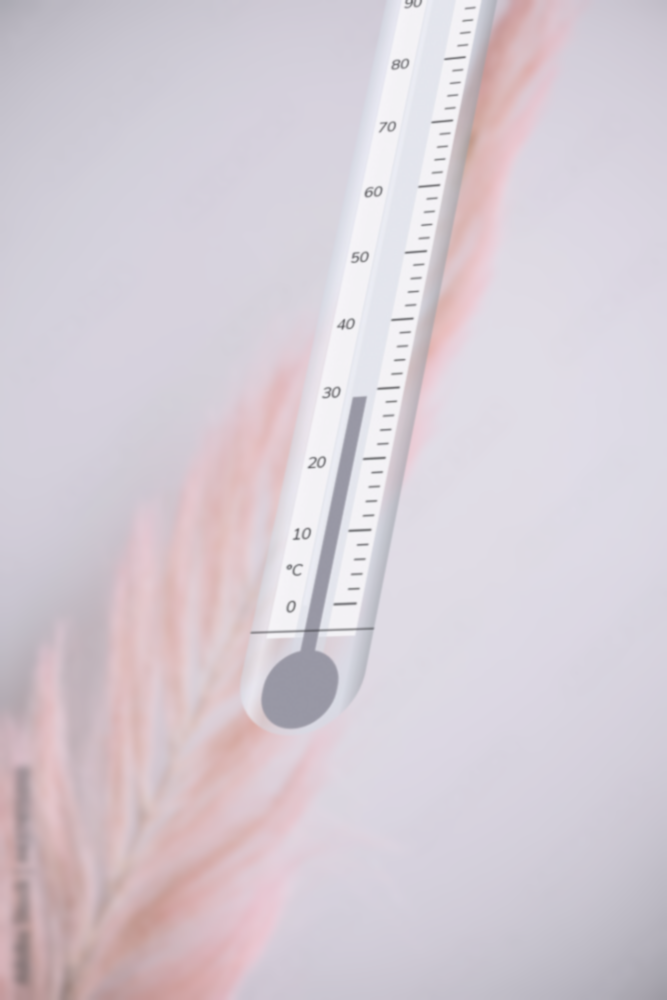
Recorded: {"value": 29, "unit": "°C"}
